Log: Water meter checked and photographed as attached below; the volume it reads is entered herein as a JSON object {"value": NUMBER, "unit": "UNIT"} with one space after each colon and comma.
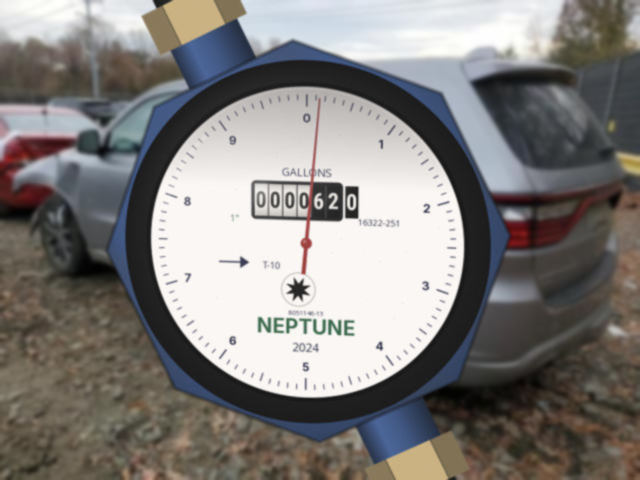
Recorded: {"value": 620.1, "unit": "gal"}
